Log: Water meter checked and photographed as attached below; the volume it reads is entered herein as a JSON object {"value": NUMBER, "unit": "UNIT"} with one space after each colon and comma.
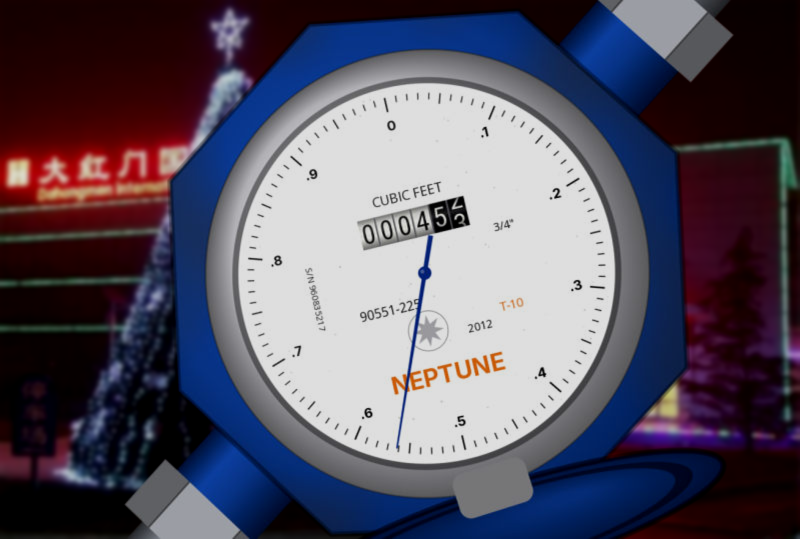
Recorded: {"value": 452.56, "unit": "ft³"}
